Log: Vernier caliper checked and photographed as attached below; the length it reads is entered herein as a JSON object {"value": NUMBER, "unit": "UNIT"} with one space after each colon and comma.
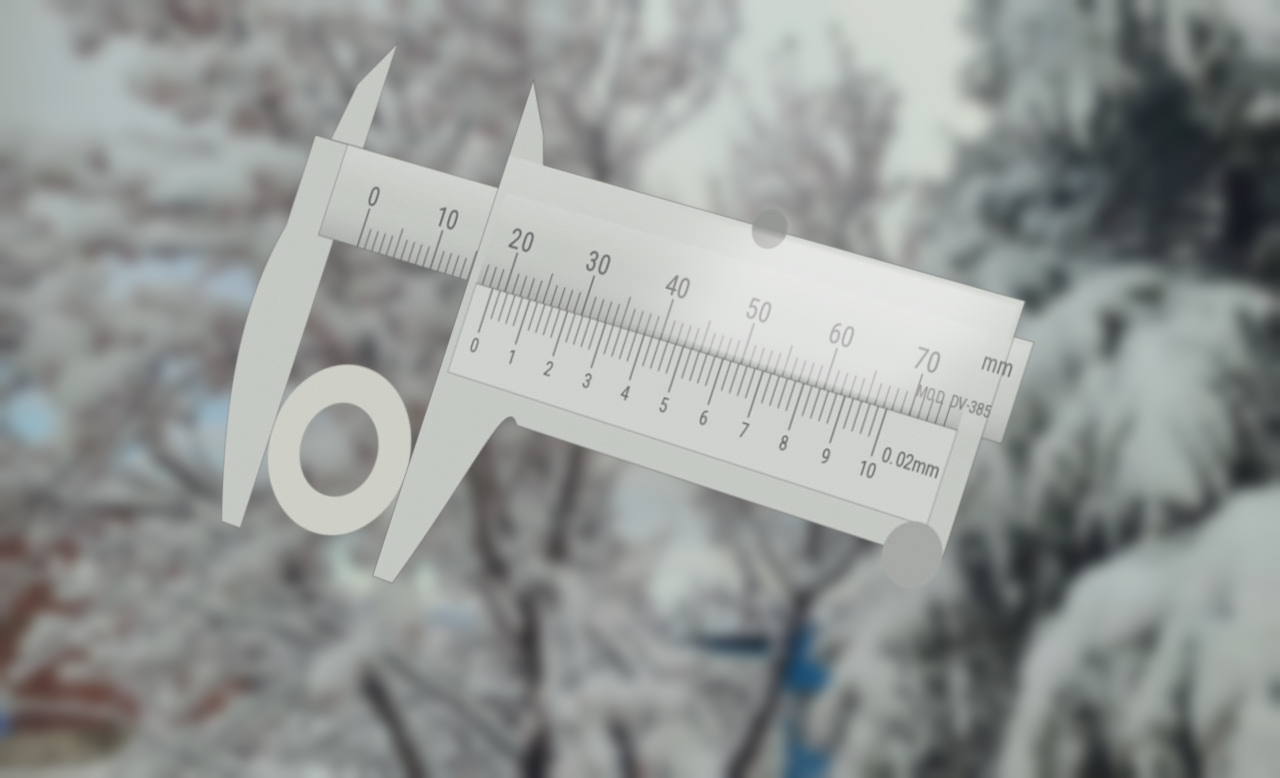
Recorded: {"value": 18.4, "unit": "mm"}
